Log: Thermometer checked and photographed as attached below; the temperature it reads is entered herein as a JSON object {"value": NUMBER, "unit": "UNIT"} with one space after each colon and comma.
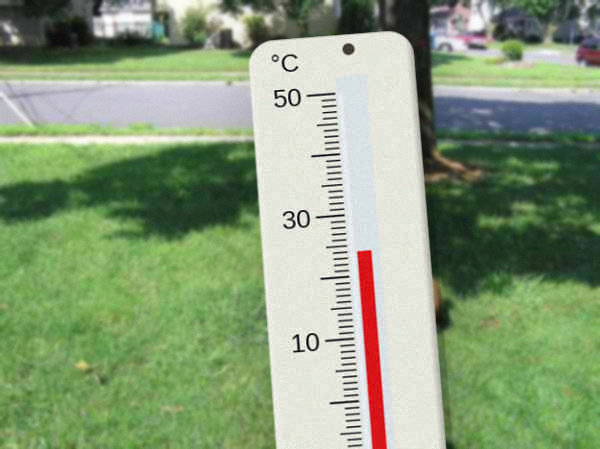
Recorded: {"value": 24, "unit": "°C"}
